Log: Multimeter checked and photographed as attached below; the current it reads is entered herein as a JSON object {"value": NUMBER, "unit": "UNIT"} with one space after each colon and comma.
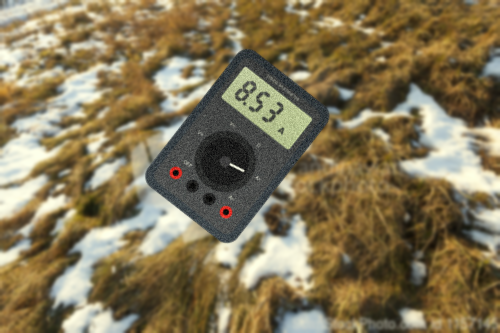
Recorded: {"value": 8.53, "unit": "A"}
